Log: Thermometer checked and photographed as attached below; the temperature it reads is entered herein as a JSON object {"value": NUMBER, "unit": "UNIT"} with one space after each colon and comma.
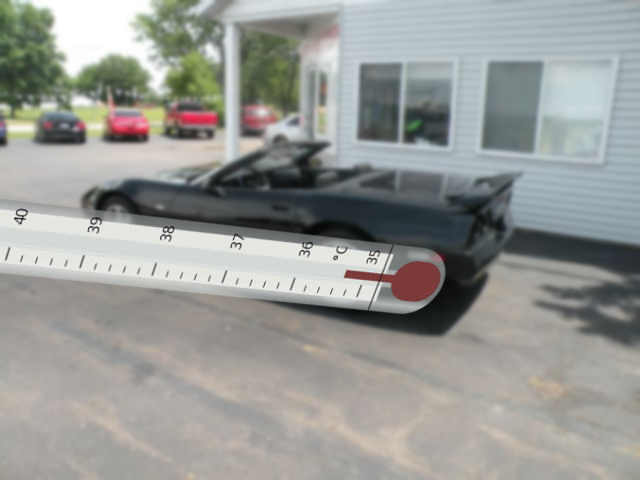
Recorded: {"value": 35.3, "unit": "°C"}
